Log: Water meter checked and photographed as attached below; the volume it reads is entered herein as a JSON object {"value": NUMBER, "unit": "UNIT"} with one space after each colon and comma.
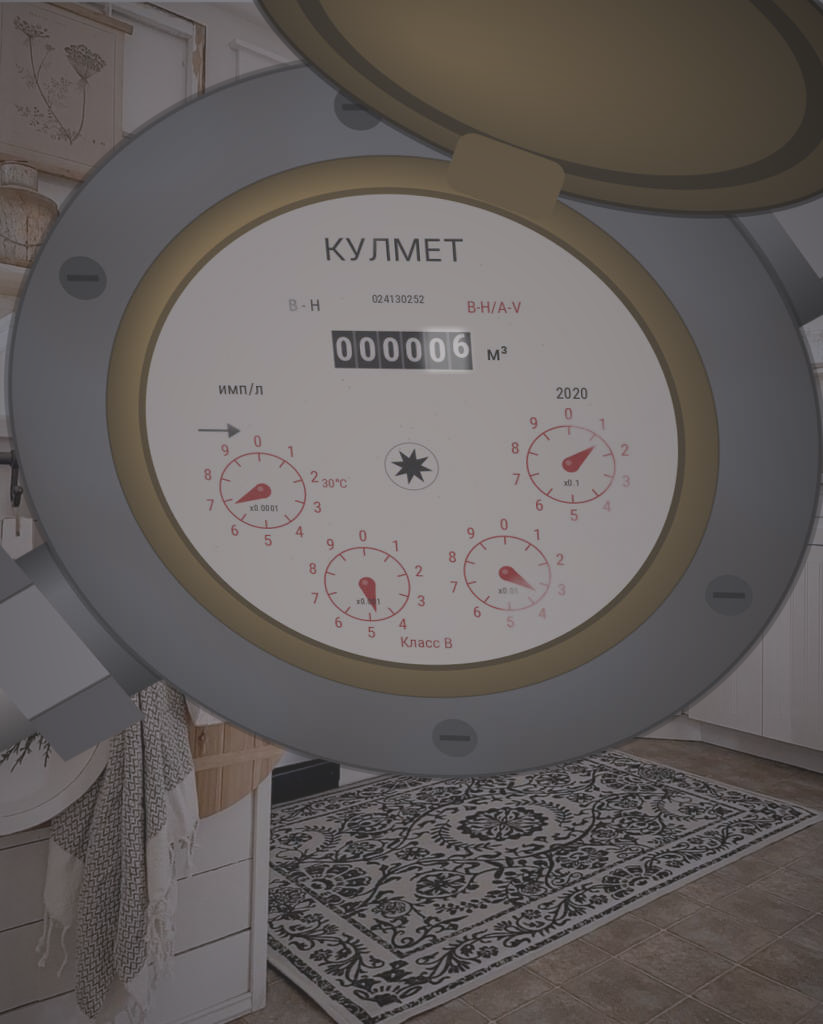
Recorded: {"value": 6.1346, "unit": "m³"}
